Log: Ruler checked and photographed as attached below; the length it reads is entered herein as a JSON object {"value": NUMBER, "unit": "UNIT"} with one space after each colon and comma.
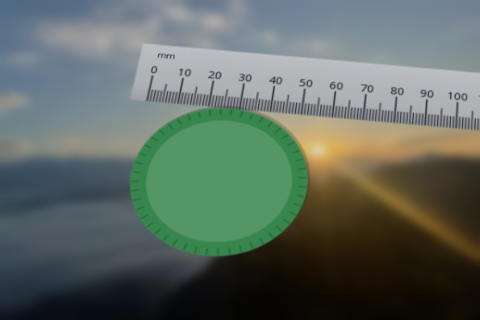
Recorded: {"value": 55, "unit": "mm"}
